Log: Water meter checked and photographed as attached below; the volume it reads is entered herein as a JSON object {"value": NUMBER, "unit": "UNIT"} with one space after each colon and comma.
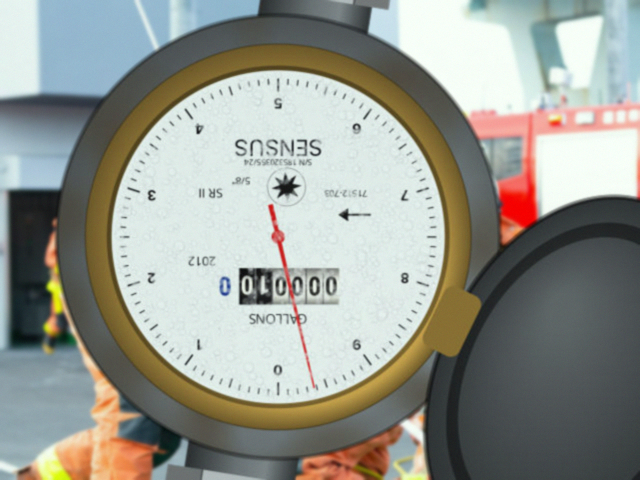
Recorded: {"value": 99.6, "unit": "gal"}
